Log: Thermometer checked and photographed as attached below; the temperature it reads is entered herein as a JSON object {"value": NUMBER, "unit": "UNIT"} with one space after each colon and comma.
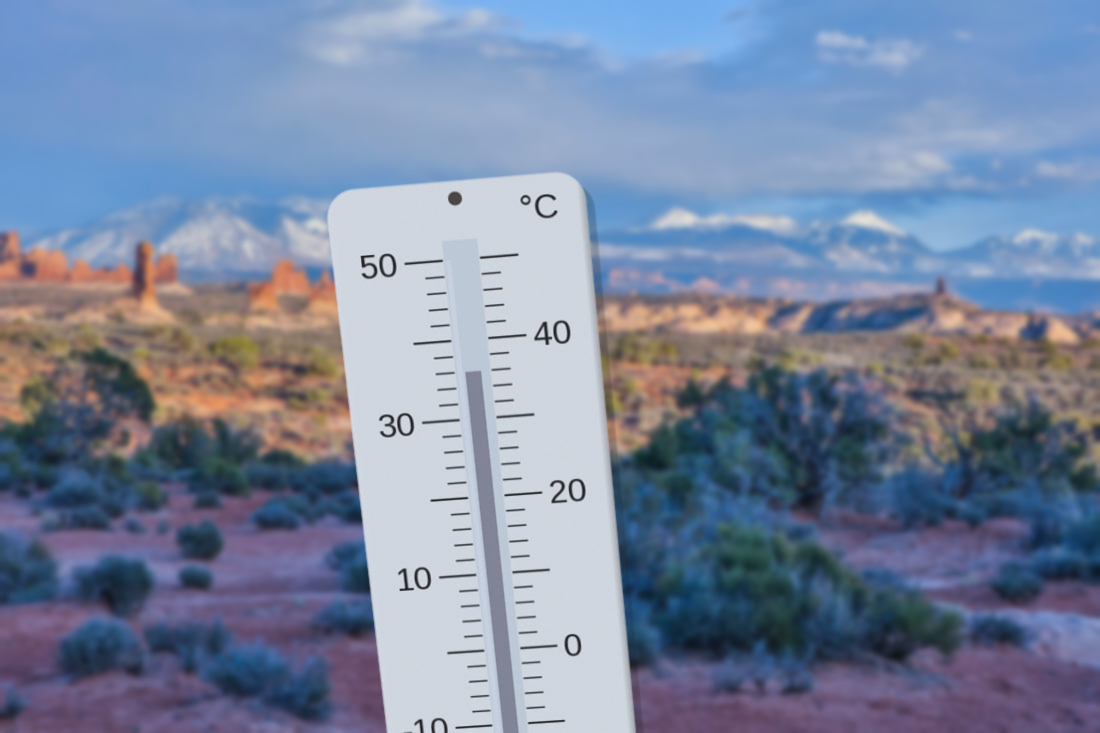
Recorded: {"value": 36, "unit": "°C"}
